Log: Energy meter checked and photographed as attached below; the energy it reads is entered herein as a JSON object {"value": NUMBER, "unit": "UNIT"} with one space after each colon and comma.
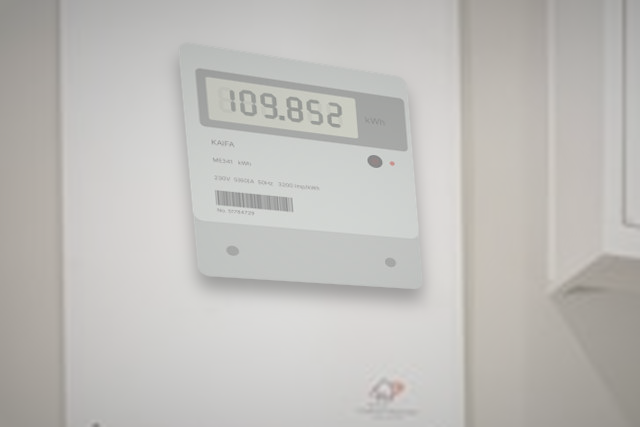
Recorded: {"value": 109.852, "unit": "kWh"}
